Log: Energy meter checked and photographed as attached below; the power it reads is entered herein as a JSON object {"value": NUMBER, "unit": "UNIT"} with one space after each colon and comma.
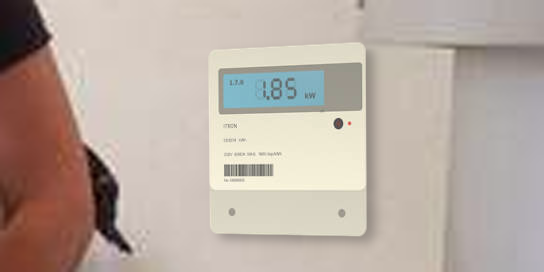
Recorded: {"value": 1.85, "unit": "kW"}
